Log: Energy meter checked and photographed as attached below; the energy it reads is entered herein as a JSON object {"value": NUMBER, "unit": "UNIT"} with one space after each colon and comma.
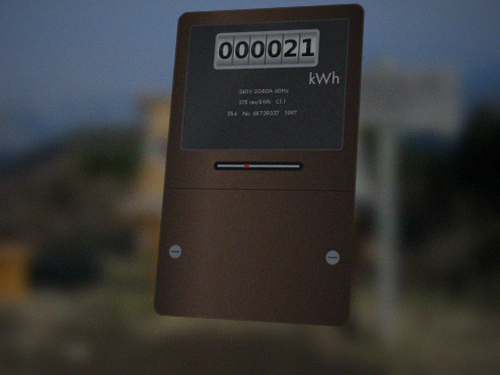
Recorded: {"value": 21, "unit": "kWh"}
